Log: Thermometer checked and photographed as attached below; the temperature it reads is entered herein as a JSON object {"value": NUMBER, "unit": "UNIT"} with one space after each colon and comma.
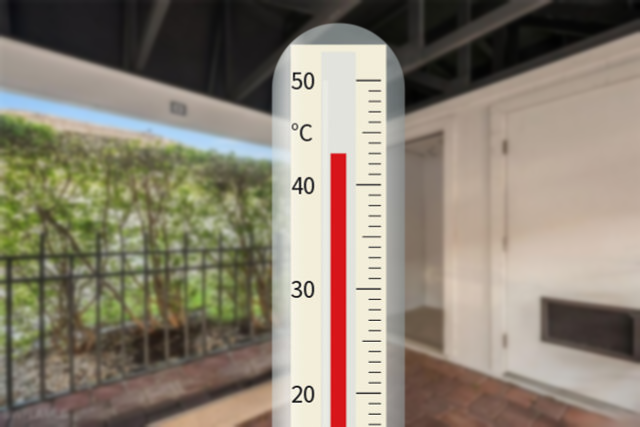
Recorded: {"value": 43, "unit": "°C"}
